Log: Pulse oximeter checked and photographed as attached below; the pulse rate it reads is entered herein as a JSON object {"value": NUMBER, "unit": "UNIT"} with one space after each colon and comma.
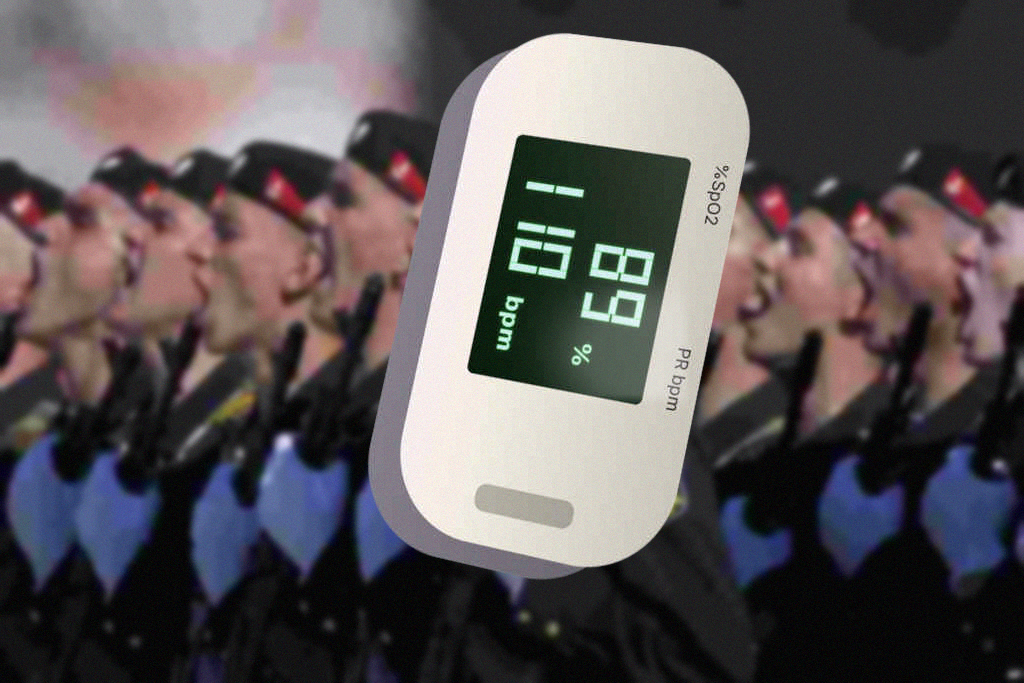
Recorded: {"value": 110, "unit": "bpm"}
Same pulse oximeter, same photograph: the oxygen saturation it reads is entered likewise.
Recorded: {"value": 89, "unit": "%"}
